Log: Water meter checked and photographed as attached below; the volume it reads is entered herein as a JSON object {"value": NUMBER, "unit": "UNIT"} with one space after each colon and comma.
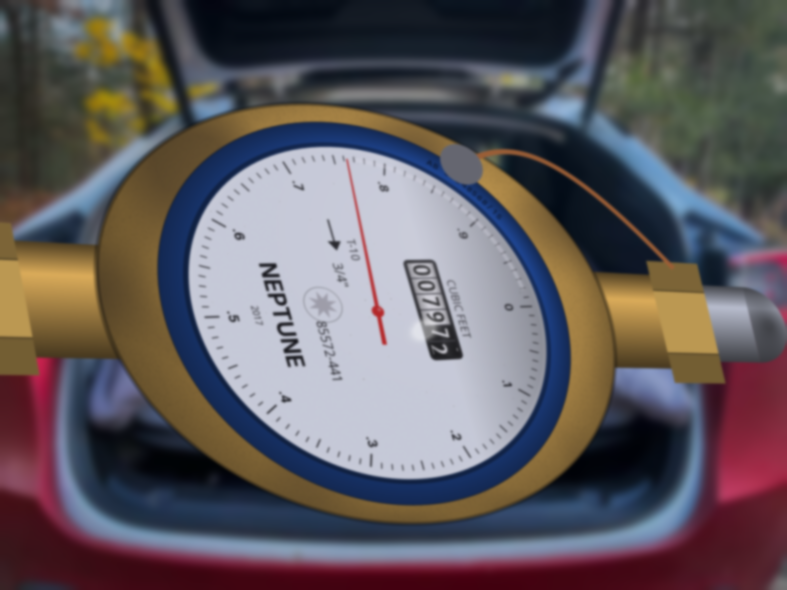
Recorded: {"value": 7971.76, "unit": "ft³"}
